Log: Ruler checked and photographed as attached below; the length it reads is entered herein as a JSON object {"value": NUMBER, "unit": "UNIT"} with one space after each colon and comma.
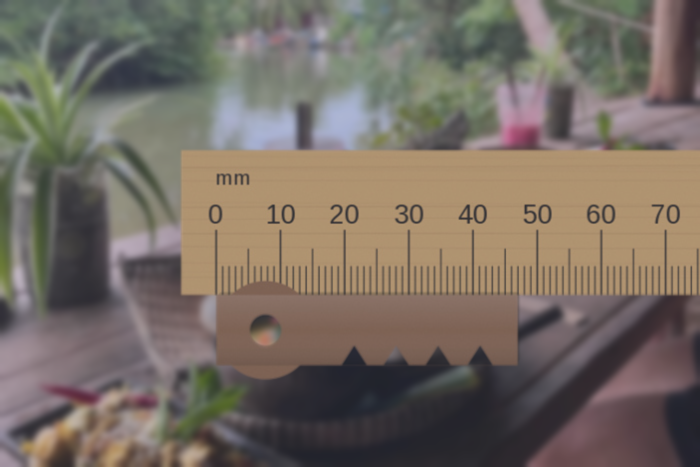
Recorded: {"value": 47, "unit": "mm"}
